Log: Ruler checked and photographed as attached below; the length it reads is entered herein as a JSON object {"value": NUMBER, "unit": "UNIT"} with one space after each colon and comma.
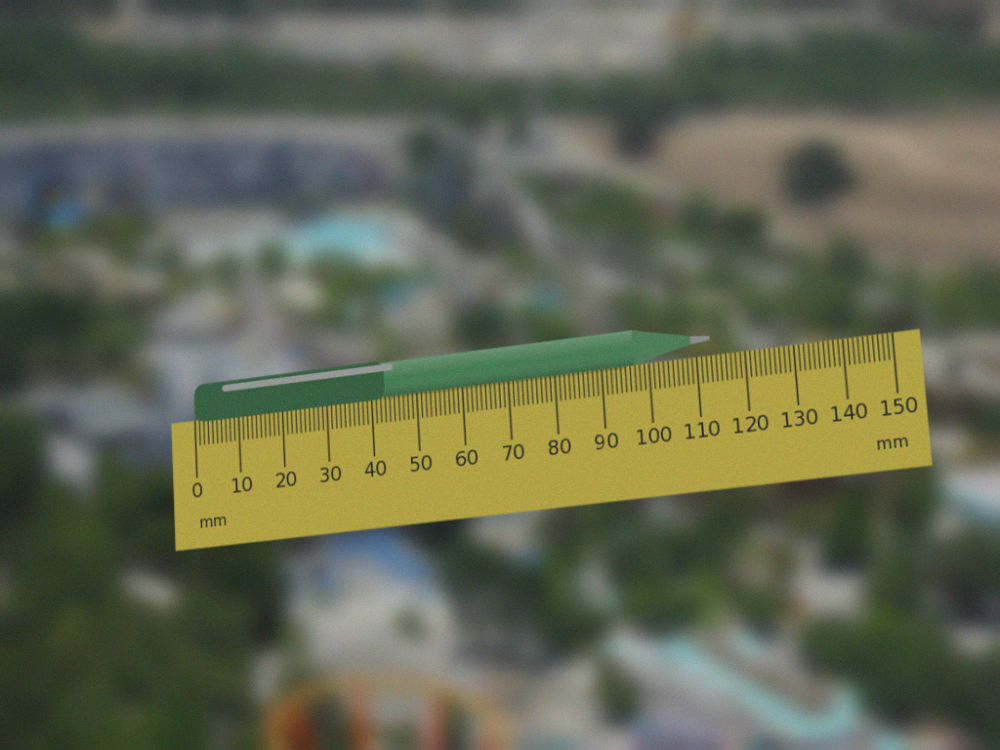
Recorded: {"value": 113, "unit": "mm"}
